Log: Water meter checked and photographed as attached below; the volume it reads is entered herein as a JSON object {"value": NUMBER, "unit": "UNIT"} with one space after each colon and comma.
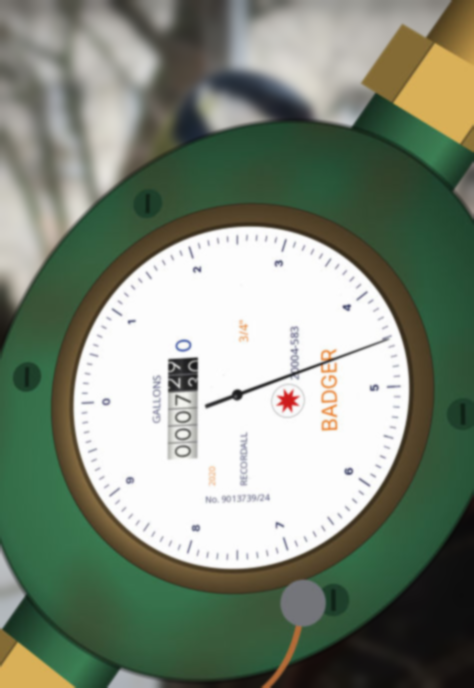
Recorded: {"value": 7294.5, "unit": "gal"}
